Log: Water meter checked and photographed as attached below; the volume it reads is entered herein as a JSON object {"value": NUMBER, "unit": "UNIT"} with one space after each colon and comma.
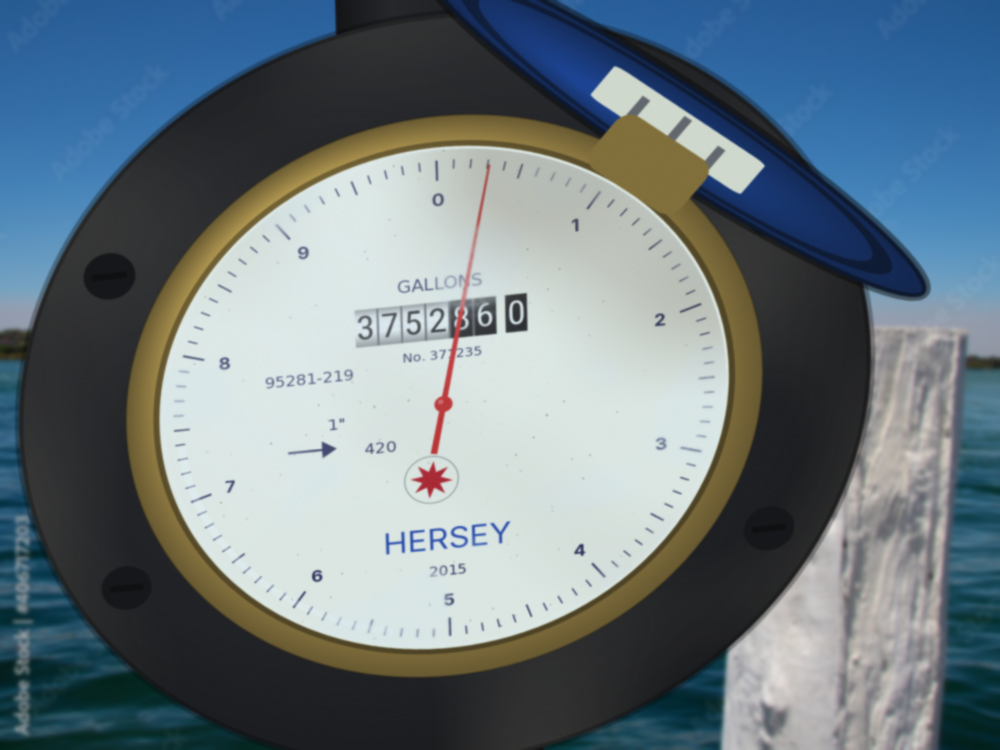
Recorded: {"value": 3752860.3, "unit": "gal"}
